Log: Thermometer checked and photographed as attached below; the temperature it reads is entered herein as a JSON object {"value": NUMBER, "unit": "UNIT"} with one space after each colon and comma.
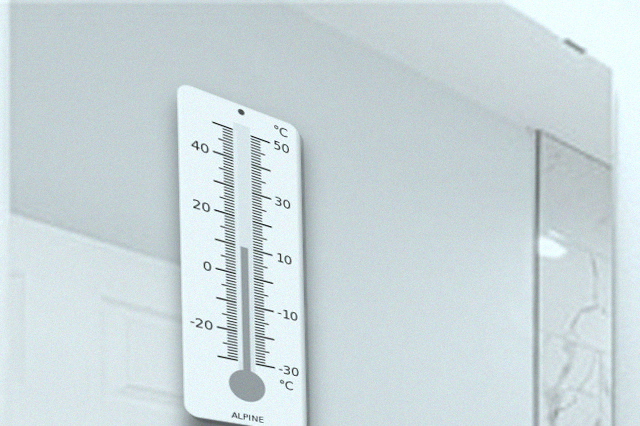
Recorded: {"value": 10, "unit": "°C"}
